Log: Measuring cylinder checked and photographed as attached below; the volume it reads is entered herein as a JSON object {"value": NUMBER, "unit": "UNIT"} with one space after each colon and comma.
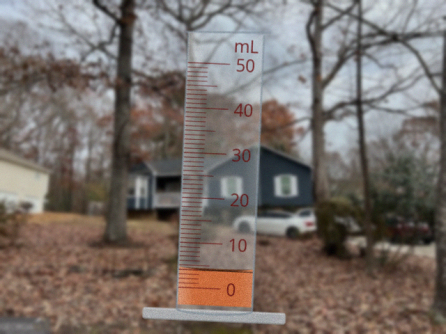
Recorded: {"value": 4, "unit": "mL"}
